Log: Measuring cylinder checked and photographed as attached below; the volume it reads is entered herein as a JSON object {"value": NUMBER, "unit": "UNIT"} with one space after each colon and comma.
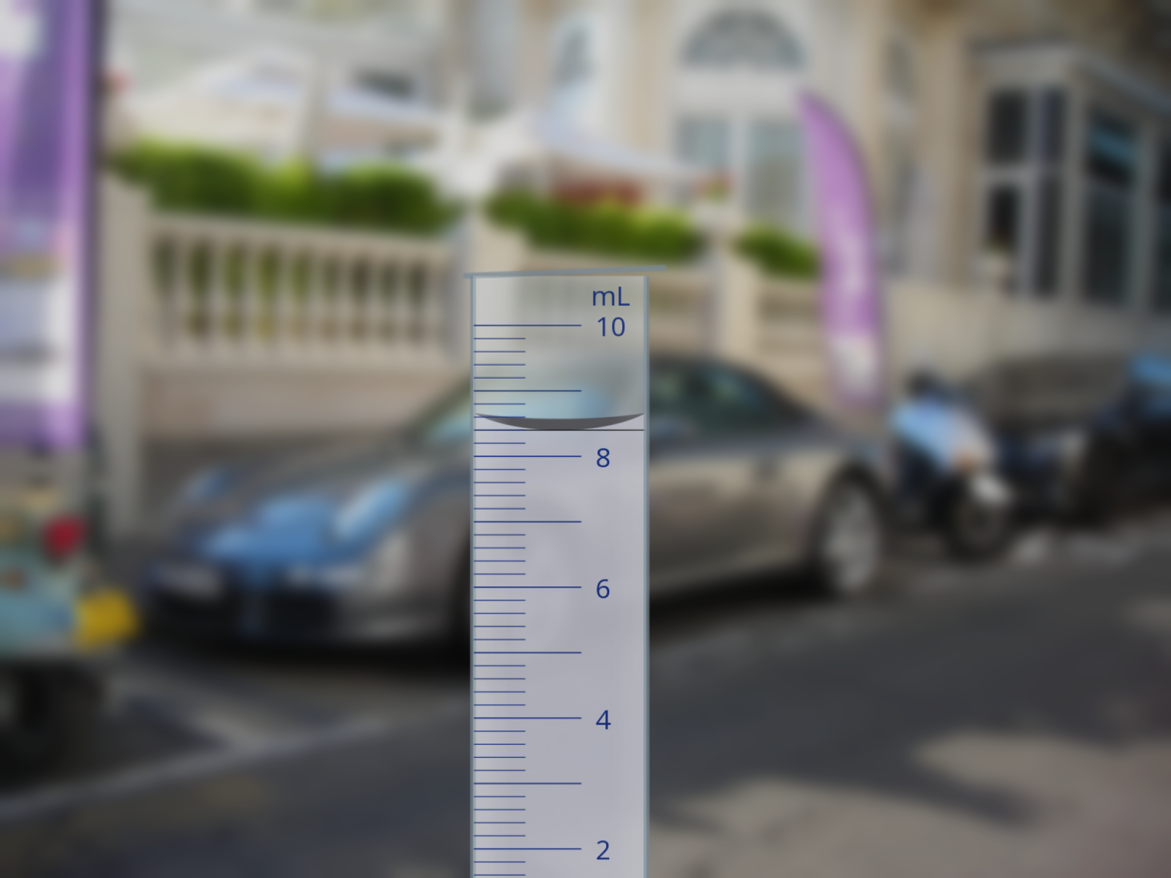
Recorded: {"value": 8.4, "unit": "mL"}
